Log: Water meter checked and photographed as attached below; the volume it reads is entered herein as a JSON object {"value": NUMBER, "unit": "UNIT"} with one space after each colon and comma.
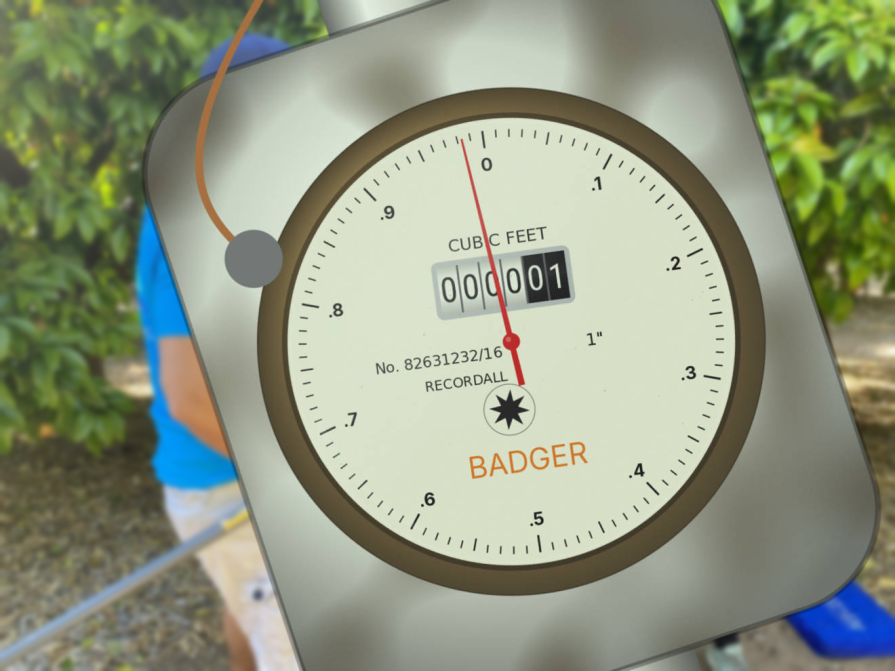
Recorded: {"value": 0.98, "unit": "ft³"}
